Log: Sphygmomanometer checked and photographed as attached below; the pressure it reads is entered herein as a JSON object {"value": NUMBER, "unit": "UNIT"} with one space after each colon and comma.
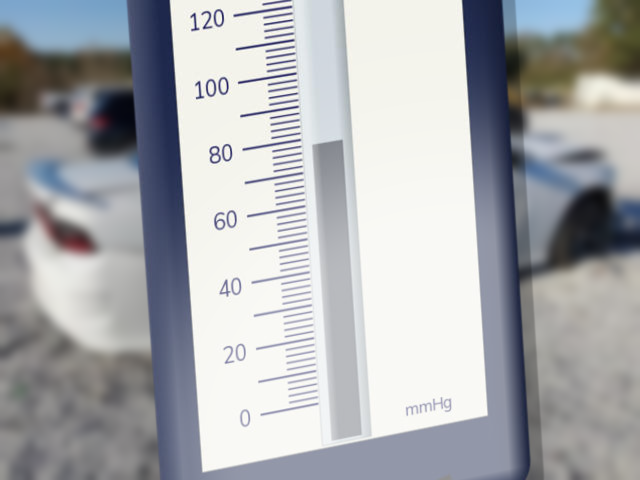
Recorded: {"value": 78, "unit": "mmHg"}
